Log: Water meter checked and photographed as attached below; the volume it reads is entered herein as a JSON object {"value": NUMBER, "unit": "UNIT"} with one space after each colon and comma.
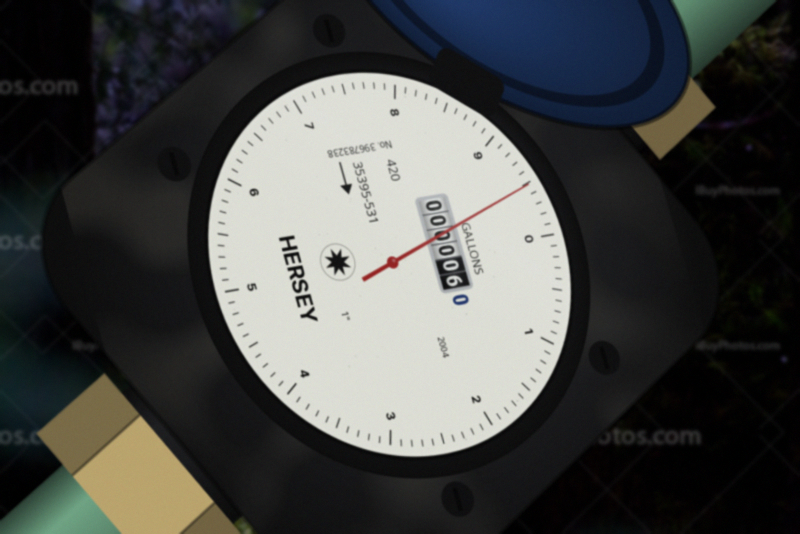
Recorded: {"value": 59.5, "unit": "gal"}
